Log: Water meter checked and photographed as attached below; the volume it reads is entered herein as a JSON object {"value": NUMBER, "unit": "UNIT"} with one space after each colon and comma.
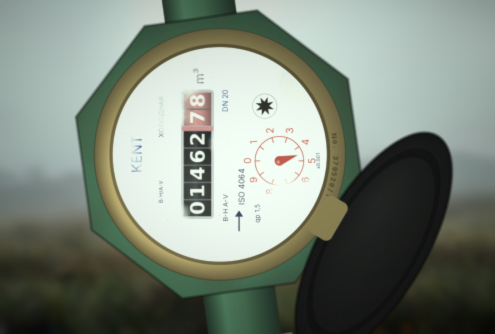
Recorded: {"value": 1462.784, "unit": "m³"}
